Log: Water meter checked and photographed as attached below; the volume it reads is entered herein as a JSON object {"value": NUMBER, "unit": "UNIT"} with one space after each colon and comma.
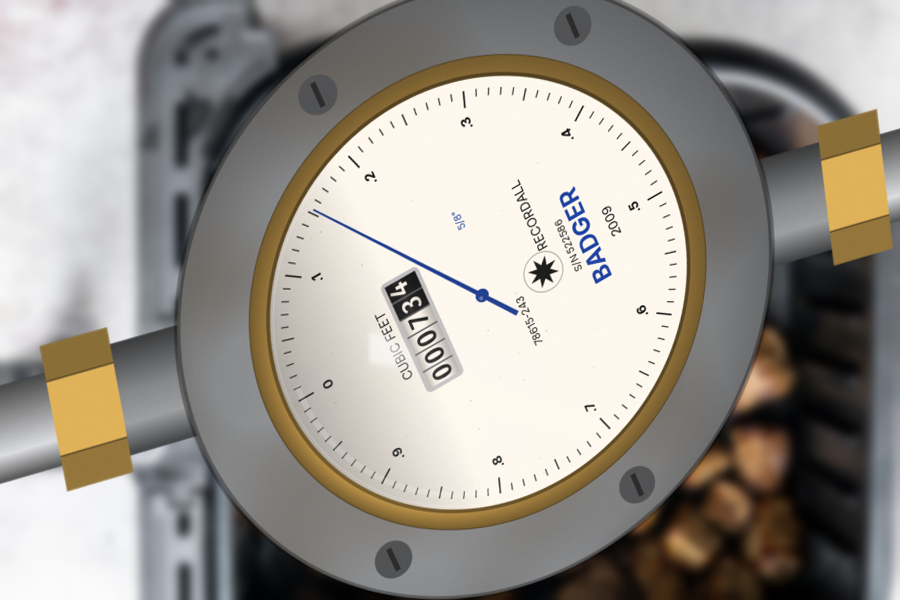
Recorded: {"value": 734.15, "unit": "ft³"}
